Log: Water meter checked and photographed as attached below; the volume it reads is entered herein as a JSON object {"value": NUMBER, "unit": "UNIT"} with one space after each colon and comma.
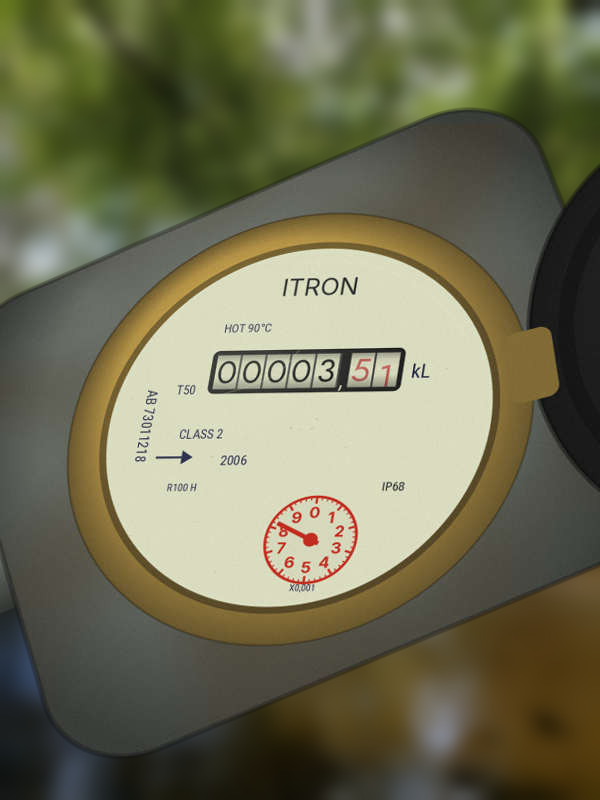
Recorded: {"value": 3.508, "unit": "kL"}
